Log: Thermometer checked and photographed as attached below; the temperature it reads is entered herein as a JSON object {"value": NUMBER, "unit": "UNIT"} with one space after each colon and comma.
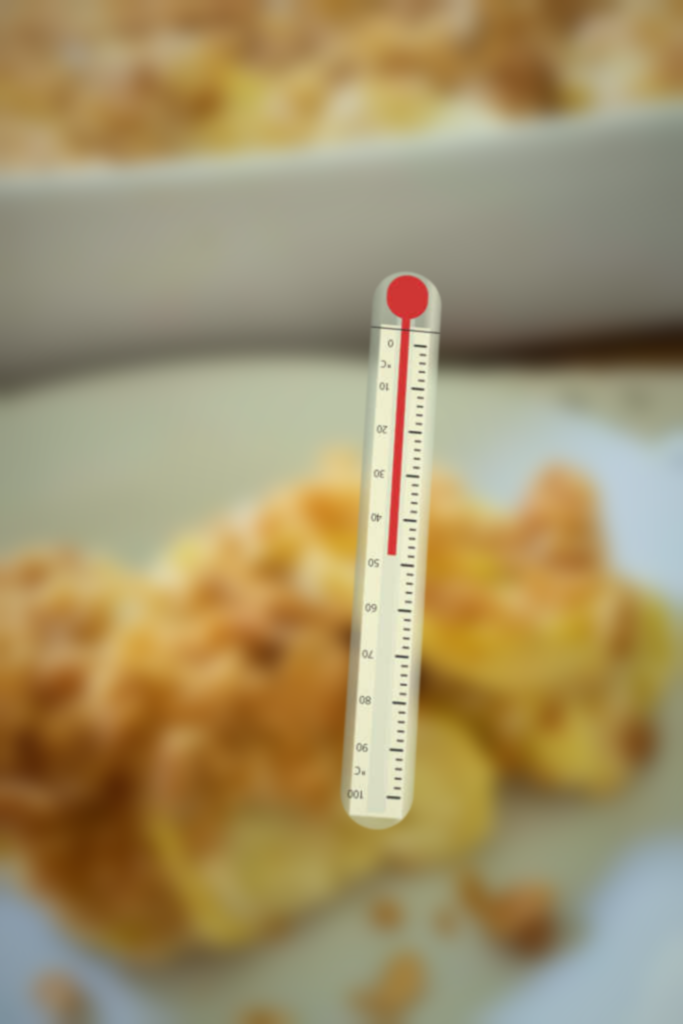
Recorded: {"value": 48, "unit": "°C"}
